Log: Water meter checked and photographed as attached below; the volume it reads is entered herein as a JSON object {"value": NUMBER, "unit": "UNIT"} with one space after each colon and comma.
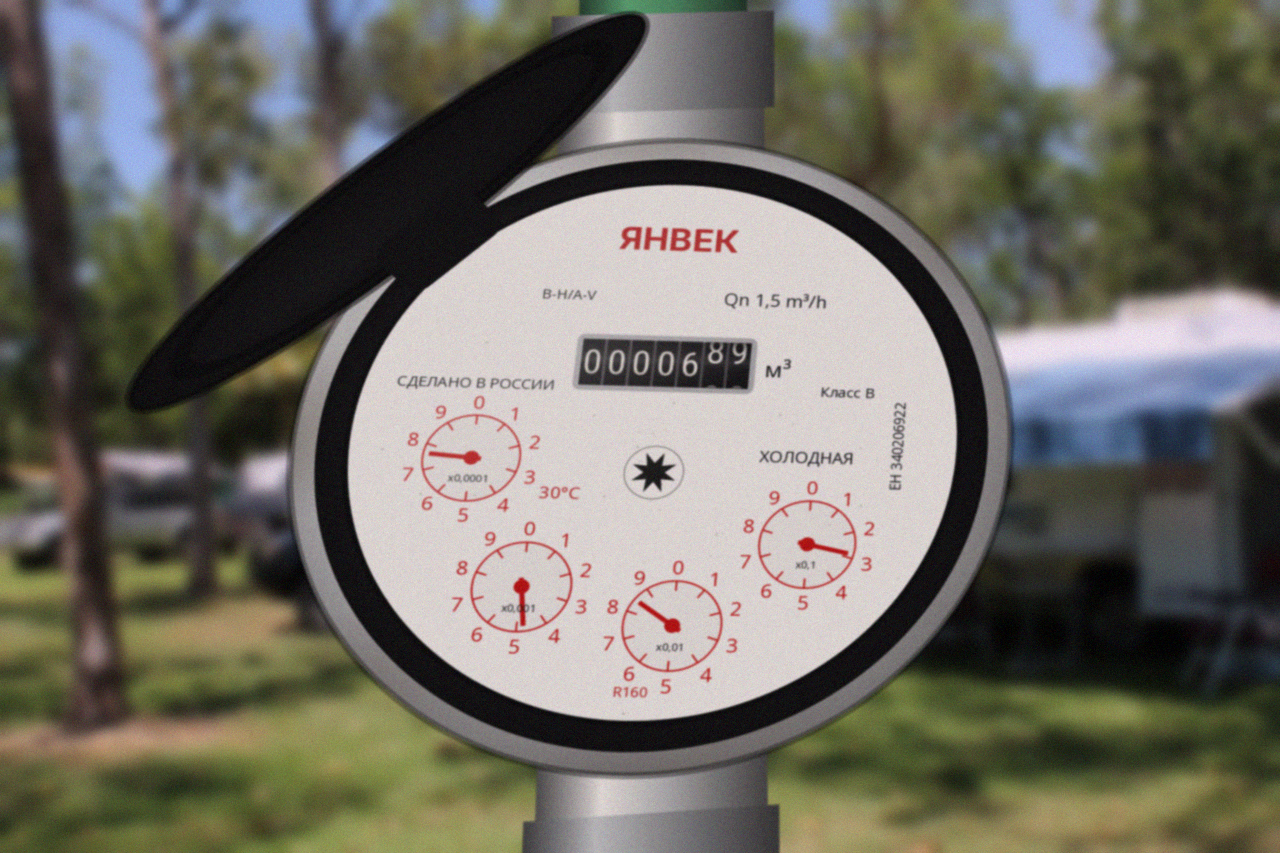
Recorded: {"value": 689.2847, "unit": "m³"}
